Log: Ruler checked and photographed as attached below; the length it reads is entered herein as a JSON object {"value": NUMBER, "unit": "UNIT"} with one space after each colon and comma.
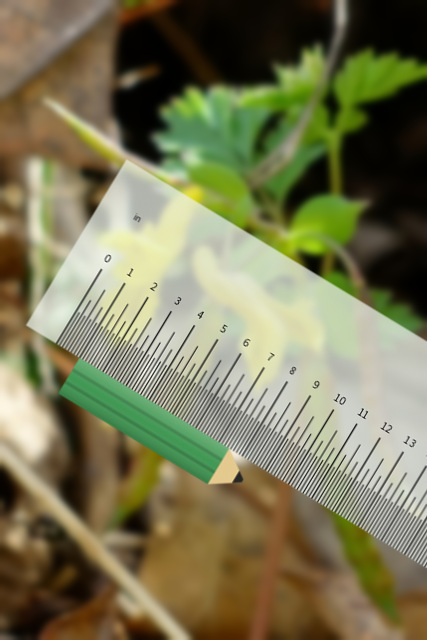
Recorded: {"value": 7.5, "unit": "in"}
